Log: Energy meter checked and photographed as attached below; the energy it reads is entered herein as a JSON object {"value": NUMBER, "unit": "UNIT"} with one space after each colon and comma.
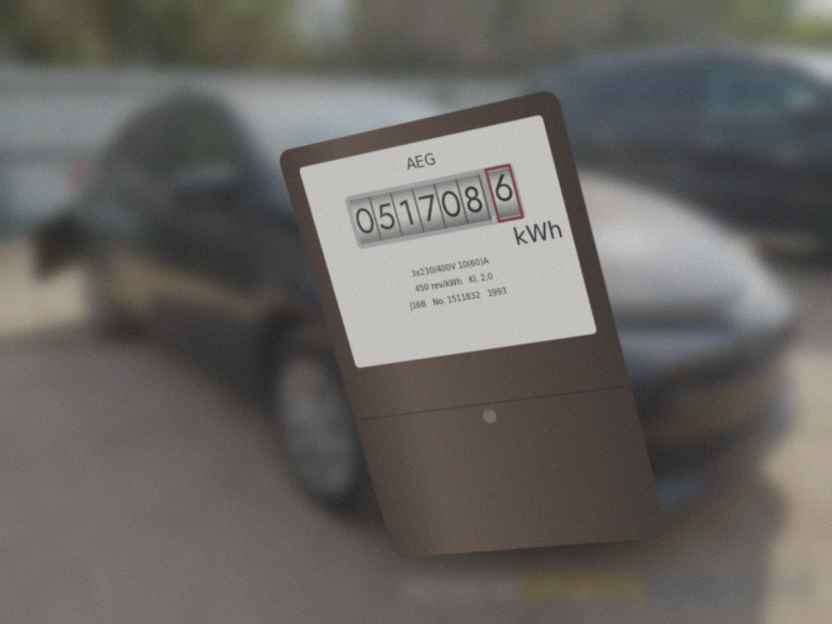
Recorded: {"value": 51708.6, "unit": "kWh"}
